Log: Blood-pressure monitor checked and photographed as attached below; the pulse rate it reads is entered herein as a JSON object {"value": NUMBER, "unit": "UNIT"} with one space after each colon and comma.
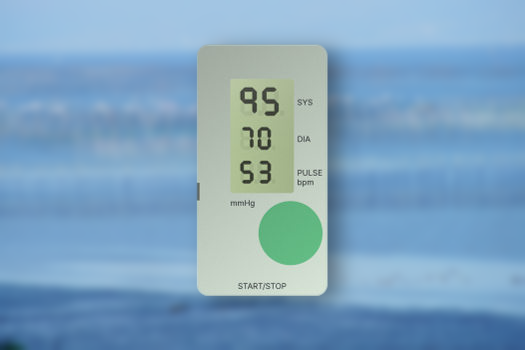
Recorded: {"value": 53, "unit": "bpm"}
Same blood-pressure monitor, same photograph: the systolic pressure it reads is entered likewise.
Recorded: {"value": 95, "unit": "mmHg"}
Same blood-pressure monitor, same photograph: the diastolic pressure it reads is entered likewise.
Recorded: {"value": 70, "unit": "mmHg"}
